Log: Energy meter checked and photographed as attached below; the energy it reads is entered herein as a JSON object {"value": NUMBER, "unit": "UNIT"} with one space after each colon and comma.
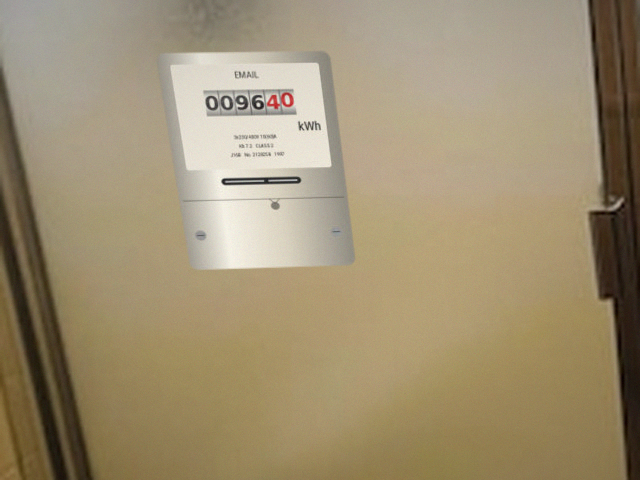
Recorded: {"value": 96.40, "unit": "kWh"}
